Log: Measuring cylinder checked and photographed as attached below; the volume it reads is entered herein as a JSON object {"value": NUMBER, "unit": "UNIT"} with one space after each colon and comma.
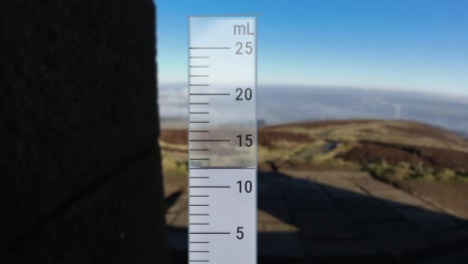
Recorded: {"value": 12, "unit": "mL"}
